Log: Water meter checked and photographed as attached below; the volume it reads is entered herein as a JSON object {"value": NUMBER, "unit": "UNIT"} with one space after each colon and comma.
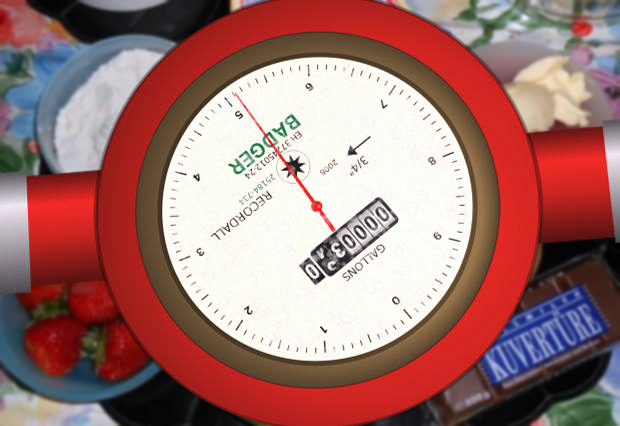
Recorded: {"value": 335.1, "unit": "gal"}
